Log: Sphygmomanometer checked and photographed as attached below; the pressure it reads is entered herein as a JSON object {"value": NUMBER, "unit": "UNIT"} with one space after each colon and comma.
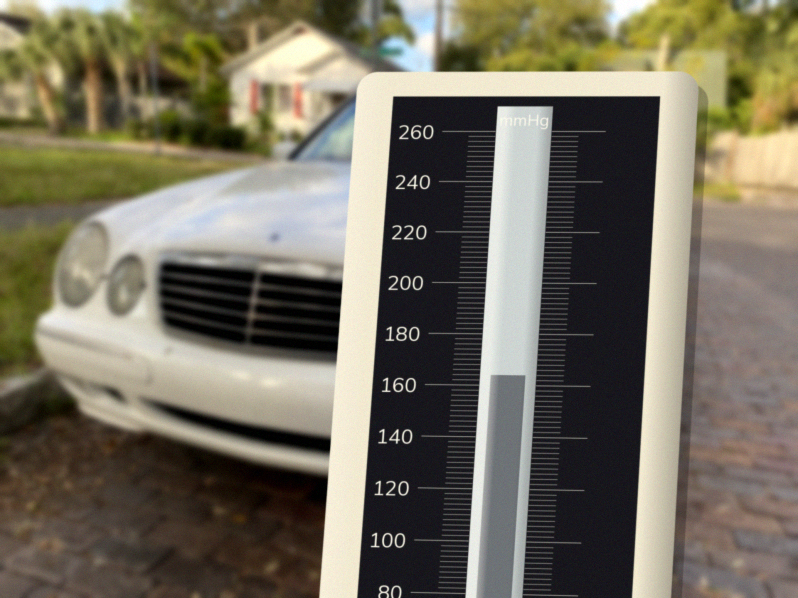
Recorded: {"value": 164, "unit": "mmHg"}
